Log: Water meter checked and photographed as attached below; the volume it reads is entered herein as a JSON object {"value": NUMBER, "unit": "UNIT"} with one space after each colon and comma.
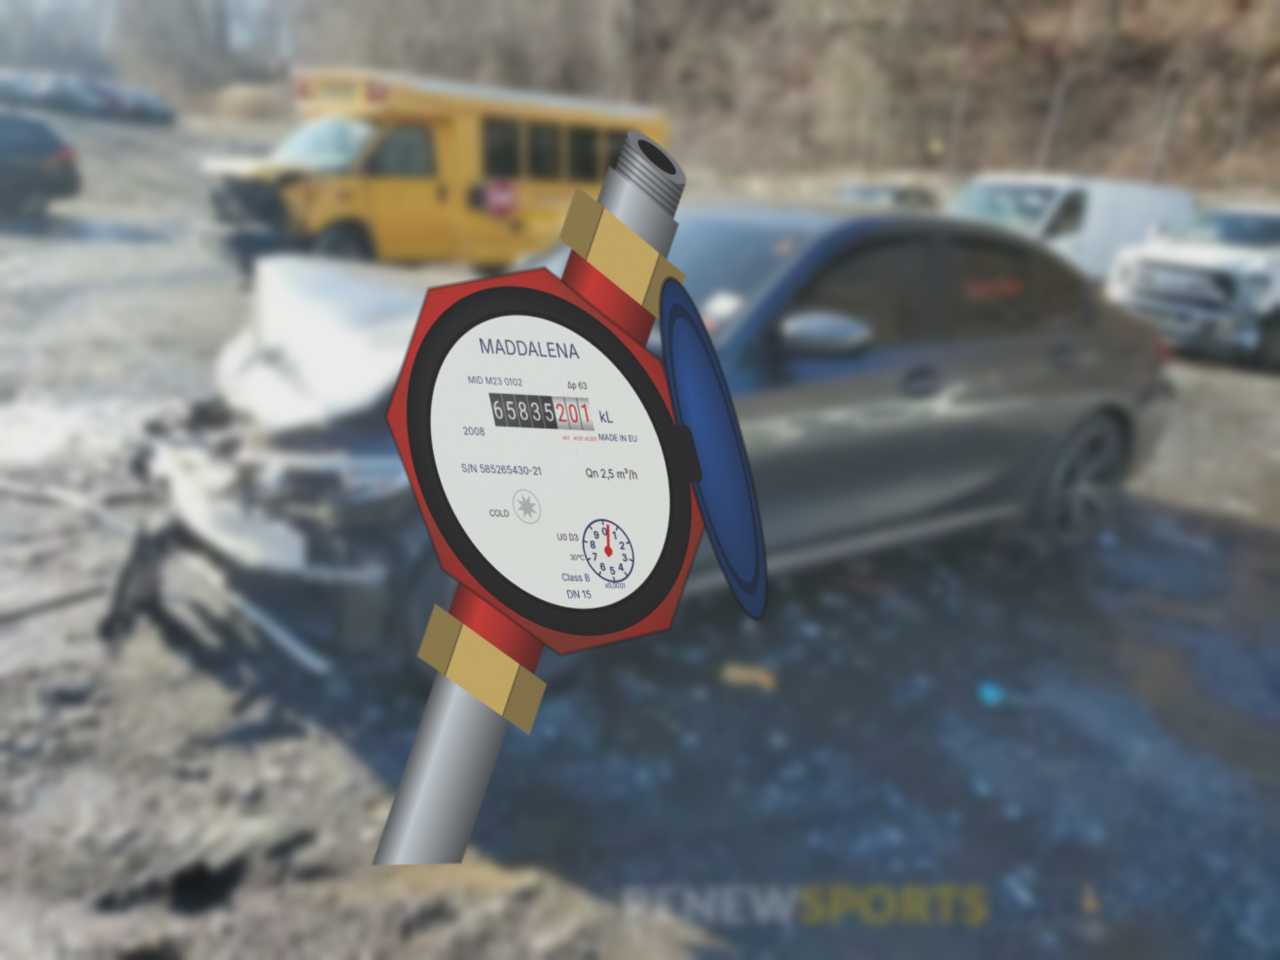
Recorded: {"value": 65835.2010, "unit": "kL"}
